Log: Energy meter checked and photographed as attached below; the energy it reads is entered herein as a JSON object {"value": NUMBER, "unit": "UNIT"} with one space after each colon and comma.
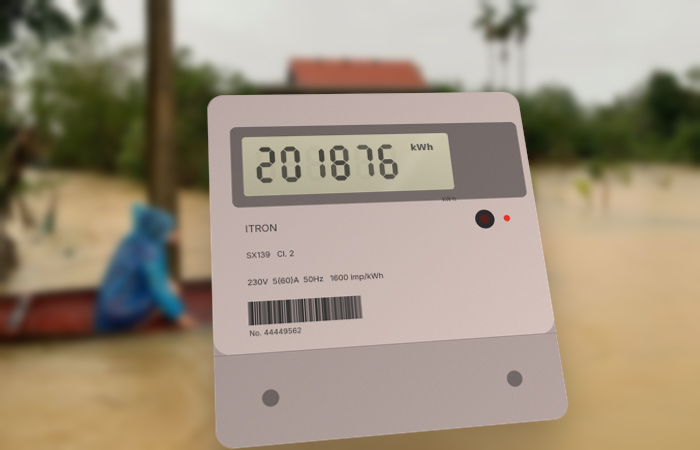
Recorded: {"value": 201876, "unit": "kWh"}
